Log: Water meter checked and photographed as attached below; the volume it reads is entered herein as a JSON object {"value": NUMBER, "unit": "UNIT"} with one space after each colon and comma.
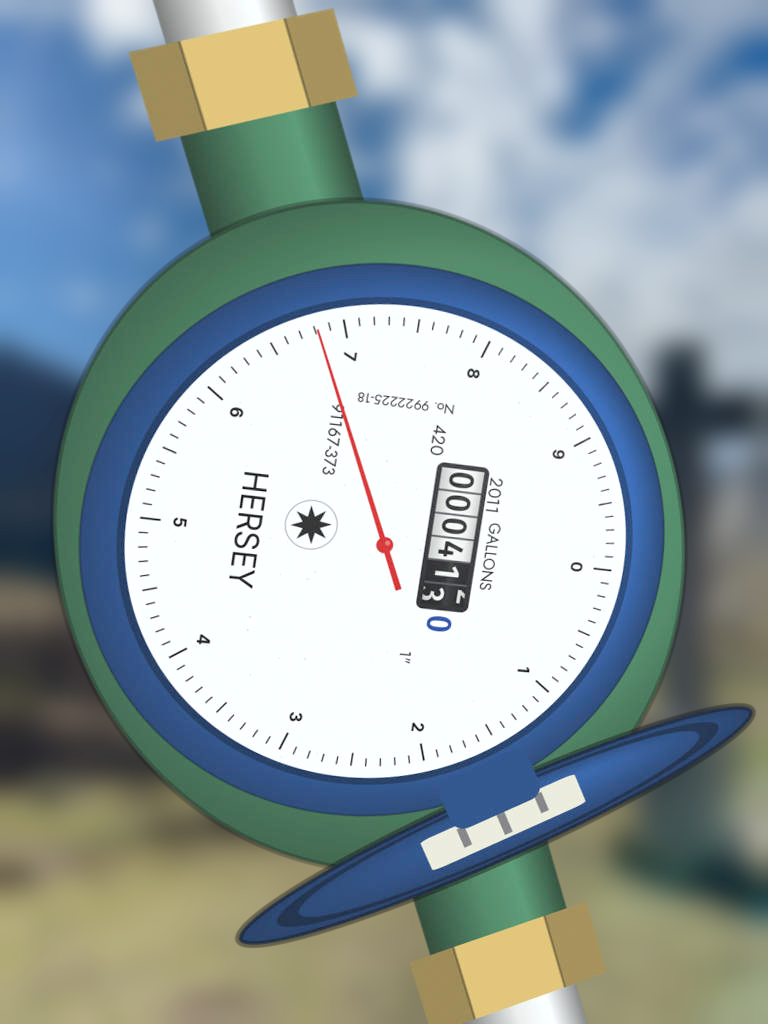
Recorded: {"value": 4126.8, "unit": "gal"}
